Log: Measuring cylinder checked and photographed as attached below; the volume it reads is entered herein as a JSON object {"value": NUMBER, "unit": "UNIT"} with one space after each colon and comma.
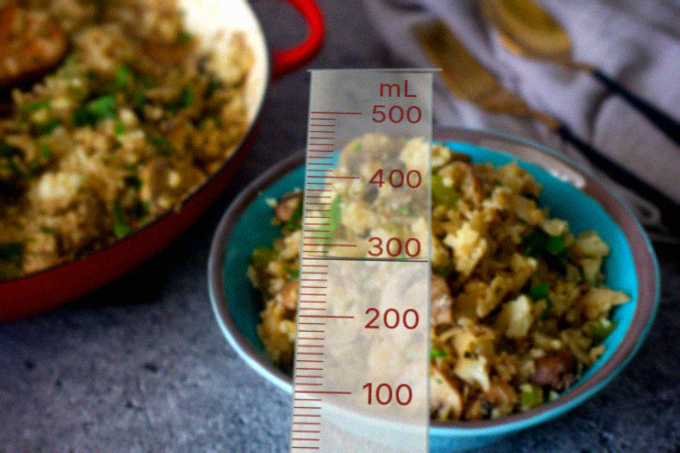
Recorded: {"value": 280, "unit": "mL"}
